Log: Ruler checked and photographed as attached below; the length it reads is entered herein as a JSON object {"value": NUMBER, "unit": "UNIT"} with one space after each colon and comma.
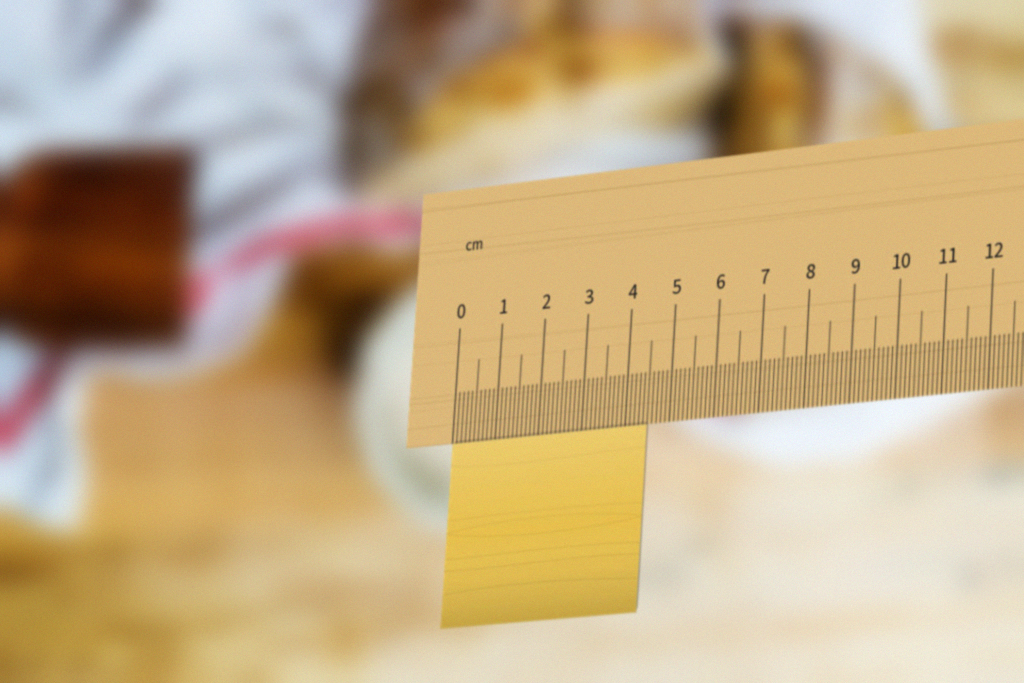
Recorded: {"value": 4.5, "unit": "cm"}
